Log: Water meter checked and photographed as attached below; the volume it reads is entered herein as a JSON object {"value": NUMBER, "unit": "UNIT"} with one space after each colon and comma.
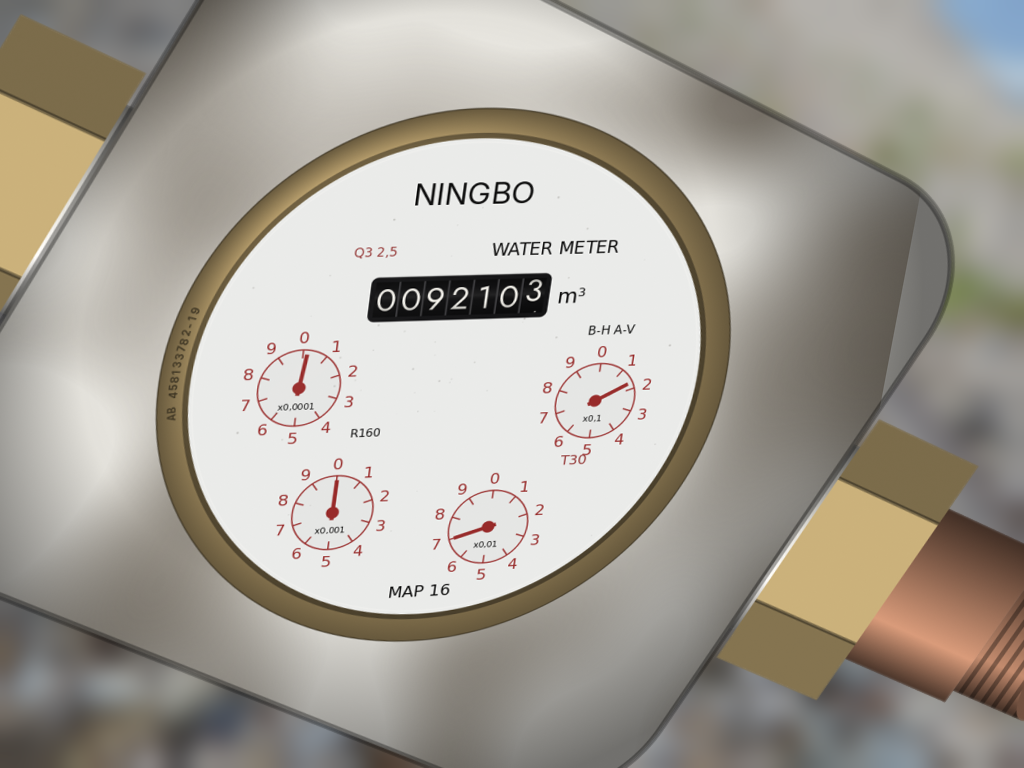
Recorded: {"value": 92103.1700, "unit": "m³"}
